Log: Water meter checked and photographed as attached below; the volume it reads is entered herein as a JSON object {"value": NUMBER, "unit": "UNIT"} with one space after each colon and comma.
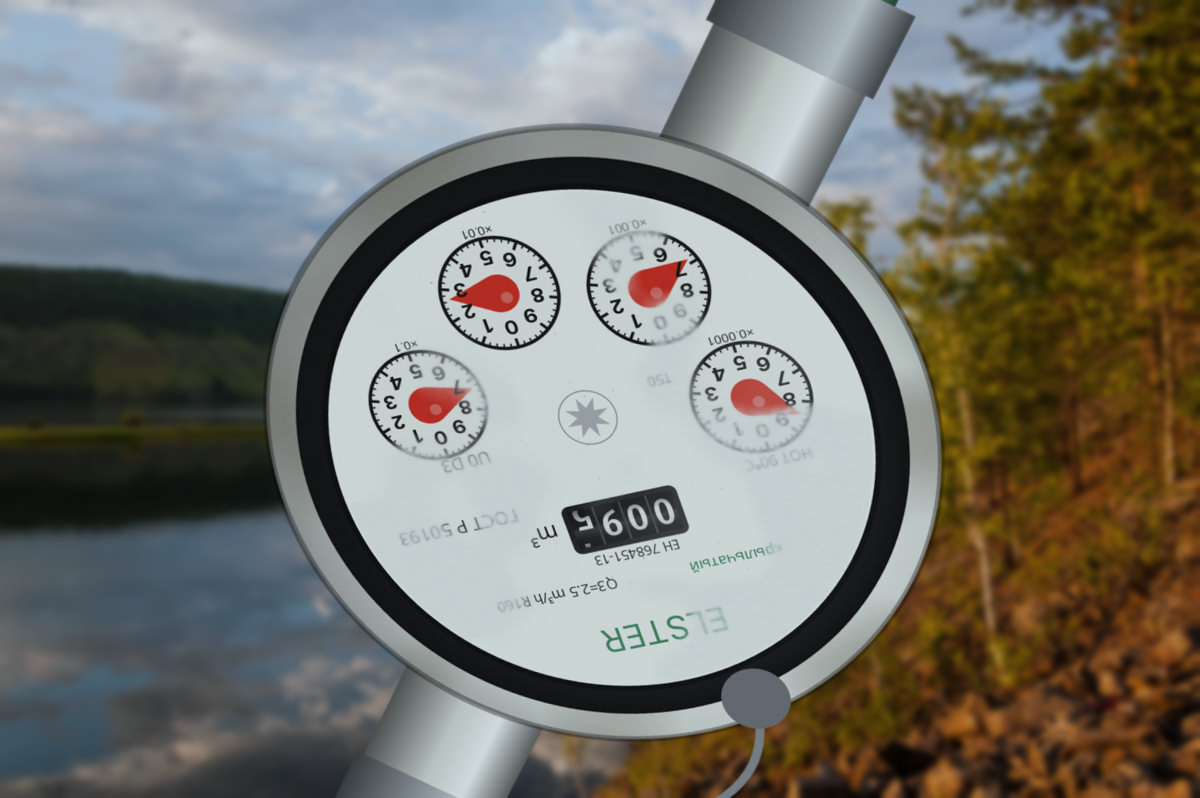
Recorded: {"value": 94.7268, "unit": "m³"}
